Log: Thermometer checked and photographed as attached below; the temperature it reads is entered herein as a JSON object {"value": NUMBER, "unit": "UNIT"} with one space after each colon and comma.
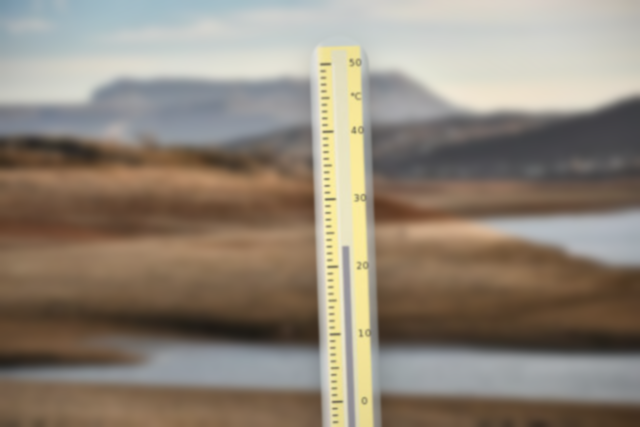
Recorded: {"value": 23, "unit": "°C"}
